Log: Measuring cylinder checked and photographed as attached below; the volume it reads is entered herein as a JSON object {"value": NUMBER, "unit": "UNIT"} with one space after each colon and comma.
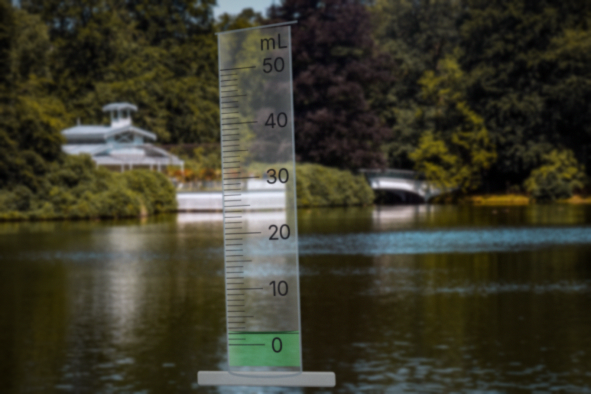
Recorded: {"value": 2, "unit": "mL"}
